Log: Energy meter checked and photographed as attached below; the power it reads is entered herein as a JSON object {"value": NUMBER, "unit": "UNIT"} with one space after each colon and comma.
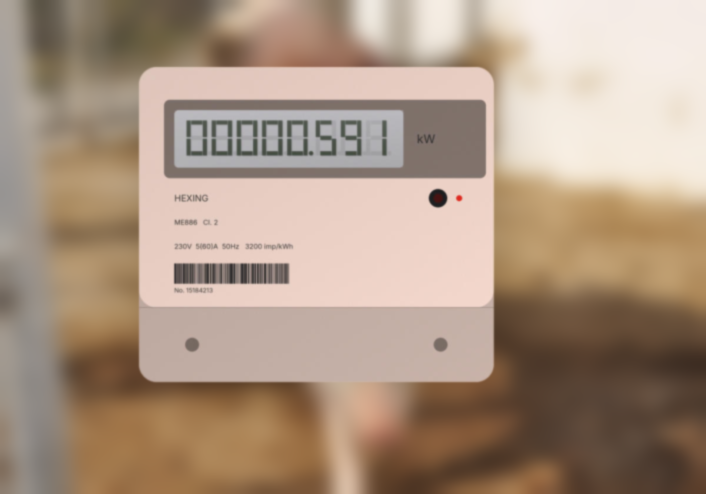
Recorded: {"value": 0.591, "unit": "kW"}
